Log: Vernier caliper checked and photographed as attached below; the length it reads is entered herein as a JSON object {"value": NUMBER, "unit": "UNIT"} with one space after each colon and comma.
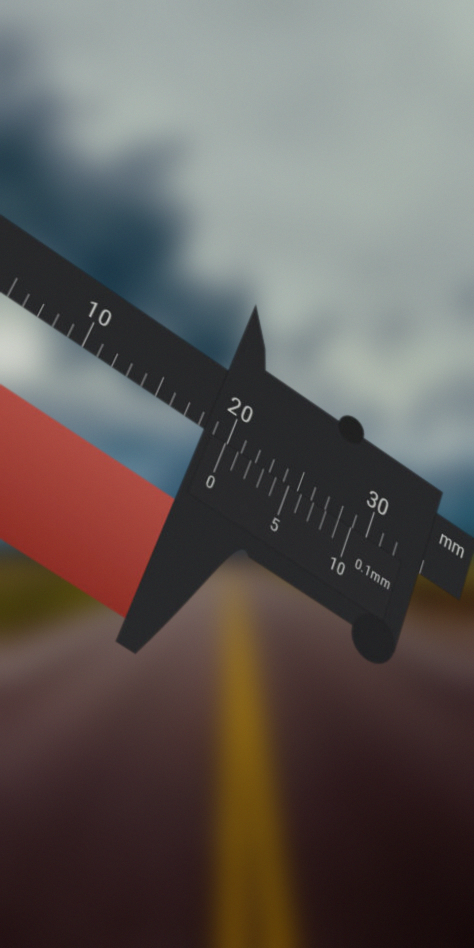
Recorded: {"value": 19.9, "unit": "mm"}
